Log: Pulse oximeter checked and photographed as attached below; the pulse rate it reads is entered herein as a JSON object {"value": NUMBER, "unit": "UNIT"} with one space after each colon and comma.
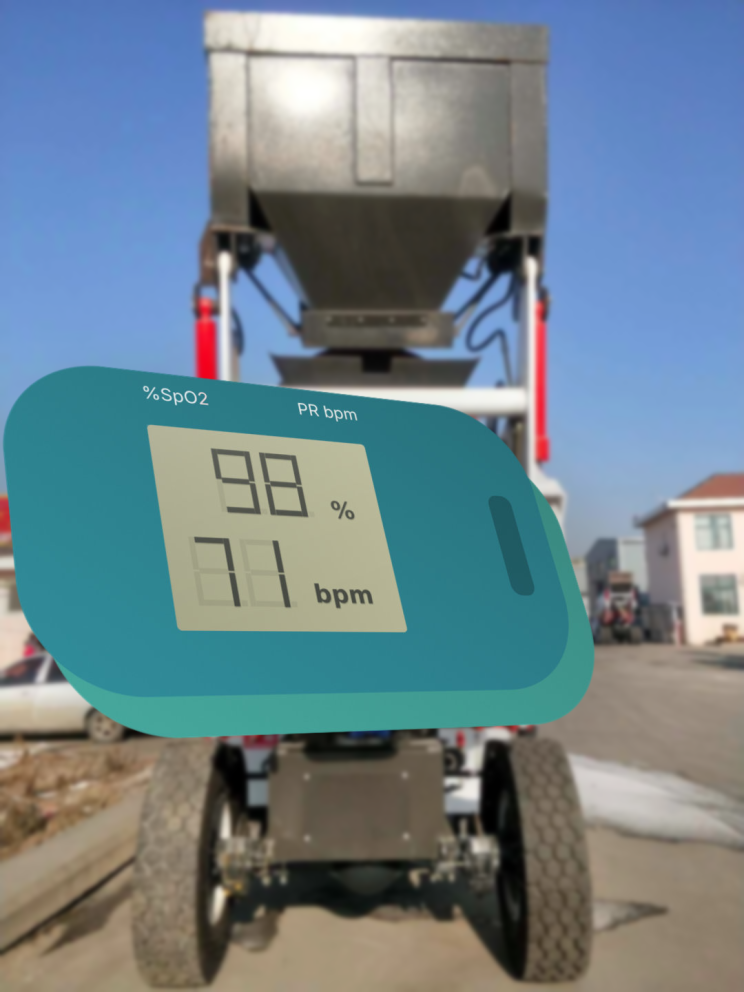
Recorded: {"value": 71, "unit": "bpm"}
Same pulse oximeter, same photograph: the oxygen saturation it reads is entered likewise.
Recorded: {"value": 98, "unit": "%"}
